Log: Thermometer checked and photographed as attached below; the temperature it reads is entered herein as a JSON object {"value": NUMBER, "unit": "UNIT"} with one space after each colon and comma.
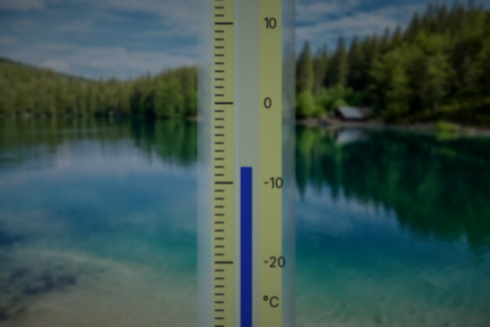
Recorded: {"value": -8, "unit": "°C"}
